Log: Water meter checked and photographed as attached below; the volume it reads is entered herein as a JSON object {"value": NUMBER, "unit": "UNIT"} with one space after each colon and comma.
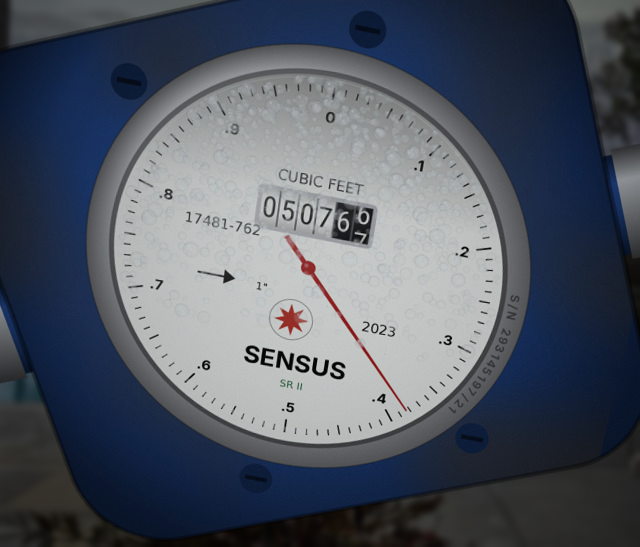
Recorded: {"value": 50766.38, "unit": "ft³"}
